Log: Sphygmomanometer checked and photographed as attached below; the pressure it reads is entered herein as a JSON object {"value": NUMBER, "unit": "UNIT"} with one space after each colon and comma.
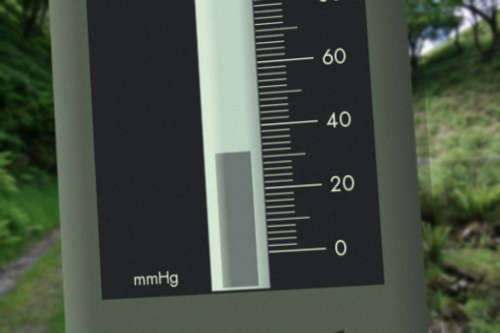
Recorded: {"value": 32, "unit": "mmHg"}
